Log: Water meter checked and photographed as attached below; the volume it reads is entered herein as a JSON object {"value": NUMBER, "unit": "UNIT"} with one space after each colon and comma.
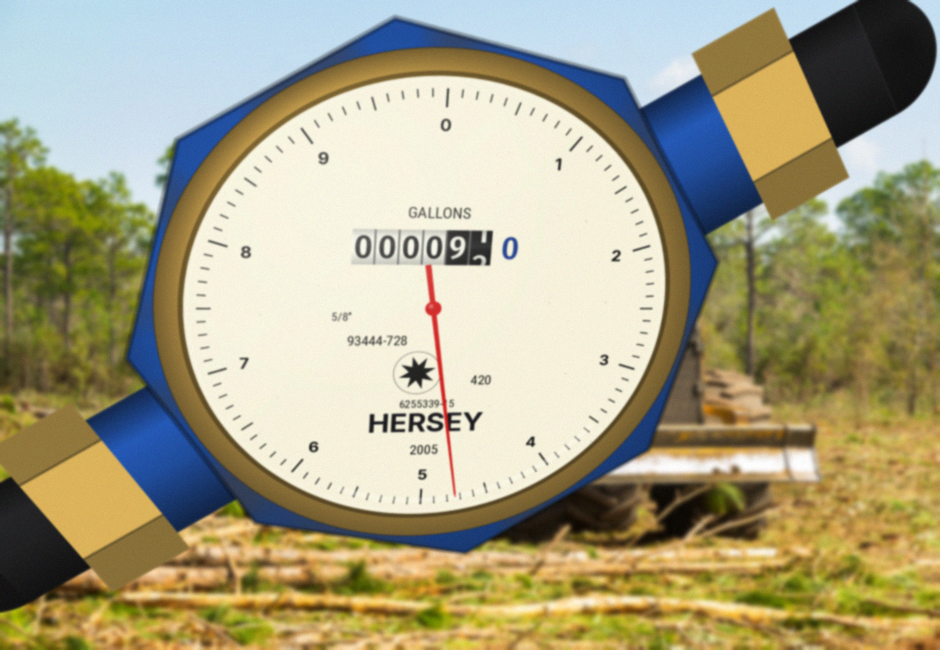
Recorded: {"value": 914.7, "unit": "gal"}
